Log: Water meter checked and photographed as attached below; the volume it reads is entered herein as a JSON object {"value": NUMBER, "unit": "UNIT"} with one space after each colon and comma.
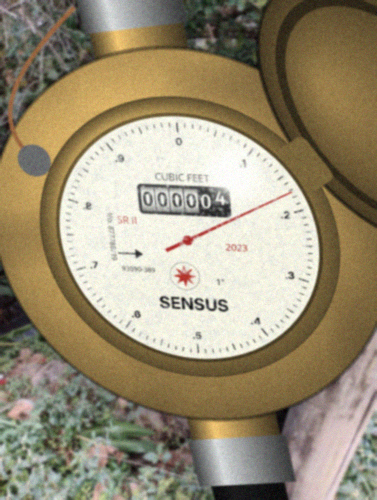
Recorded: {"value": 4.17, "unit": "ft³"}
